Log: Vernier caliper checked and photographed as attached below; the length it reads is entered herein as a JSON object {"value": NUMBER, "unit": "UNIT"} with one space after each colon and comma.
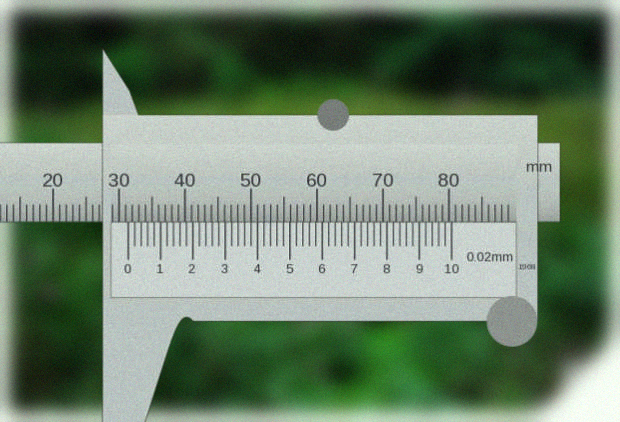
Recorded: {"value": 31.4, "unit": "mm"}
